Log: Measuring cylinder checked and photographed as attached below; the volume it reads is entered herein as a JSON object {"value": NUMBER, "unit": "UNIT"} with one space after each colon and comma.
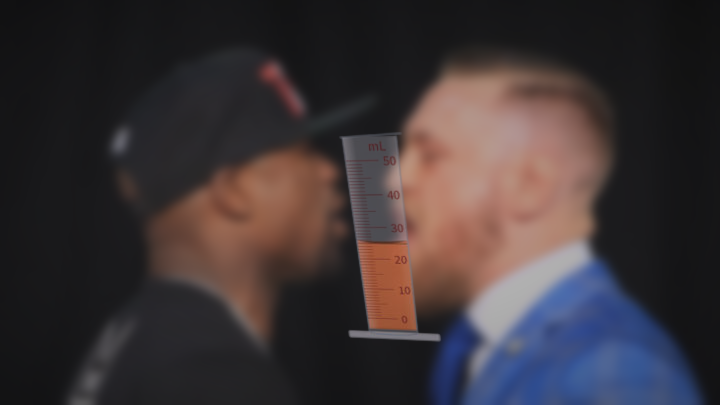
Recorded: {"value": 25, "unit": "mL"}
